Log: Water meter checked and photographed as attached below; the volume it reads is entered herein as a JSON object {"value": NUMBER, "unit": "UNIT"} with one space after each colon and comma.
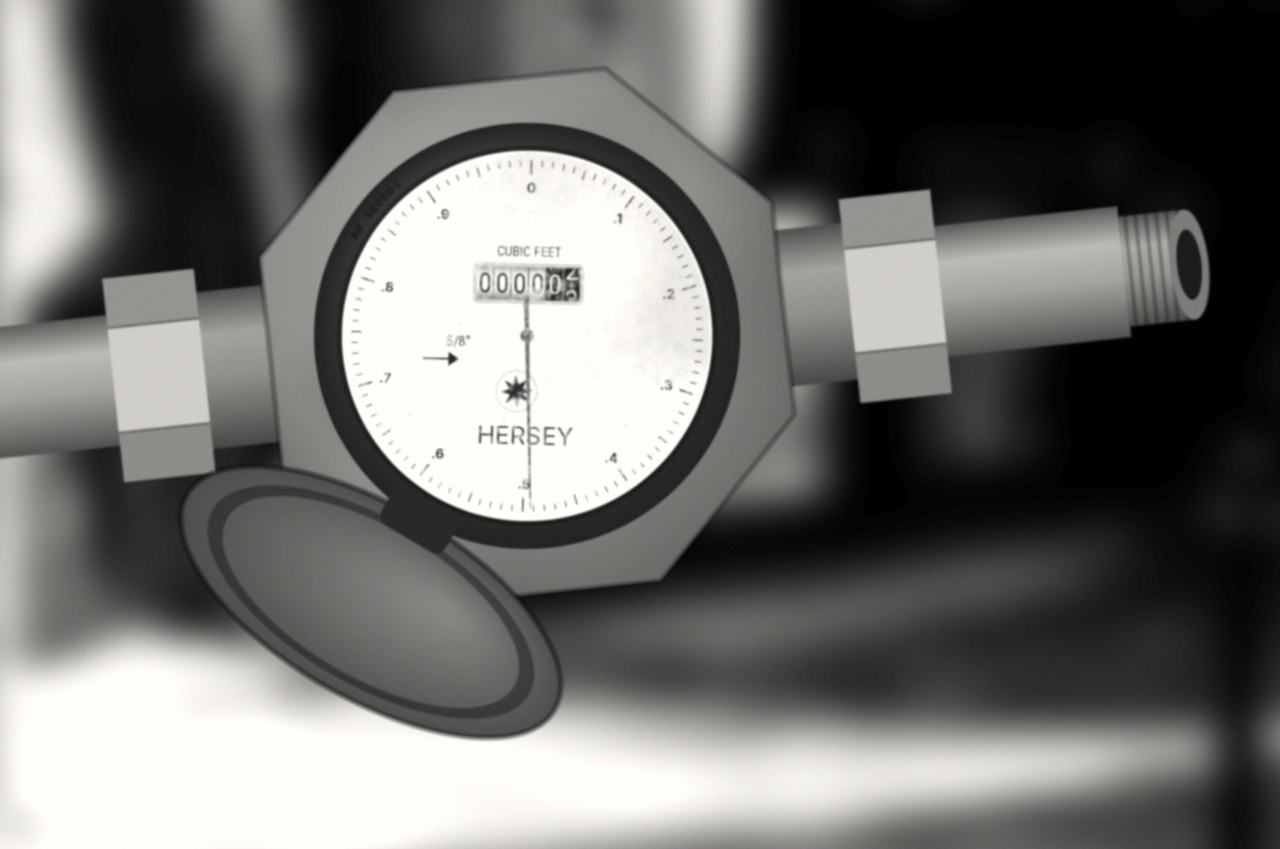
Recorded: {"value": 2.49, "unit": "ft³"}
